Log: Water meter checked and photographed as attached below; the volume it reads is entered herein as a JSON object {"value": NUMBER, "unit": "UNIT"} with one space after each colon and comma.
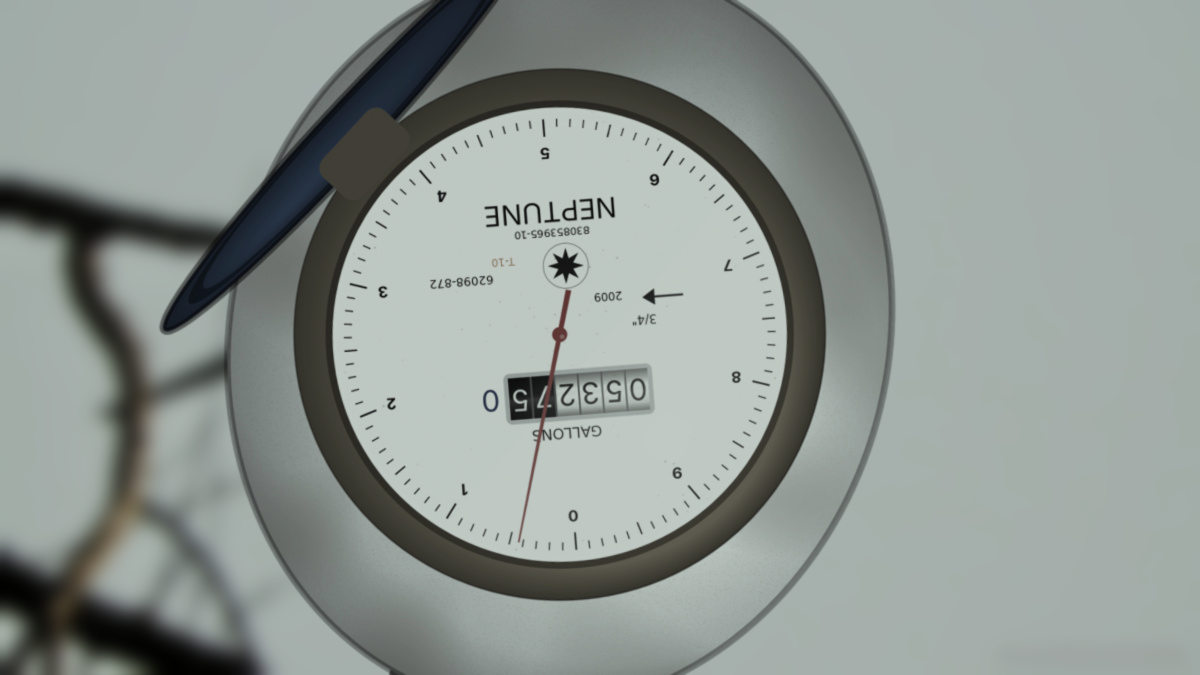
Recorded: {"value": 532750.4, "unit": "gal"}
